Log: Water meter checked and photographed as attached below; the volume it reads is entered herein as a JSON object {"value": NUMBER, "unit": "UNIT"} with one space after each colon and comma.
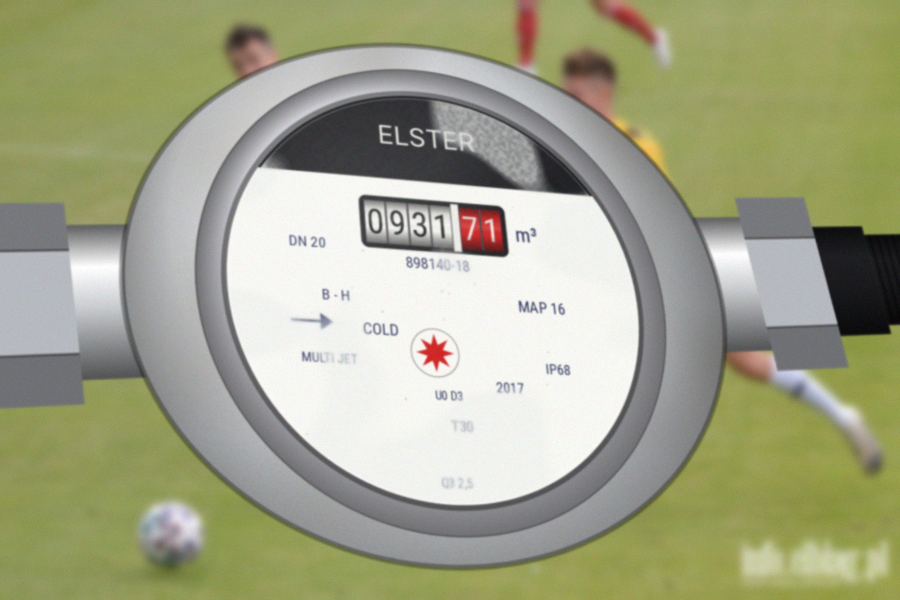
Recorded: {"value": 931.71, "unit": "m³"}
